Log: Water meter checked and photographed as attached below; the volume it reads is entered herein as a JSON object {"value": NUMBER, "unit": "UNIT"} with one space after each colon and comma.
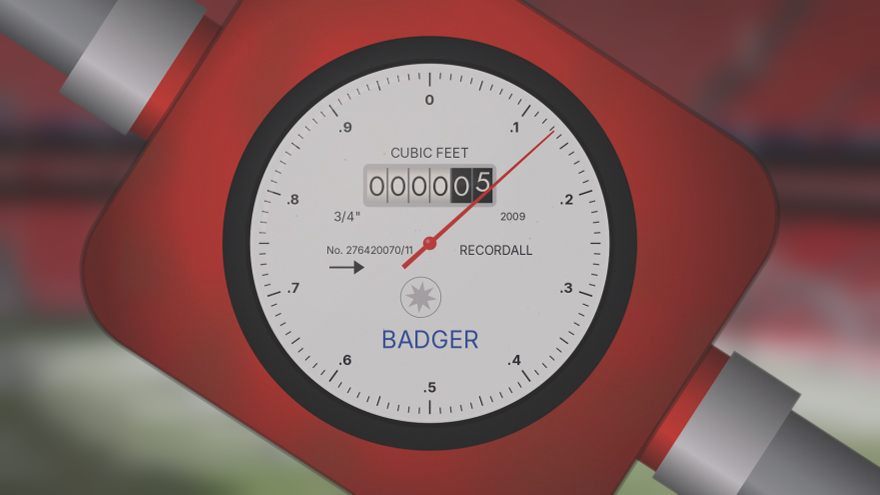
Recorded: {"value": 5.13, "unit": "ft³"}
